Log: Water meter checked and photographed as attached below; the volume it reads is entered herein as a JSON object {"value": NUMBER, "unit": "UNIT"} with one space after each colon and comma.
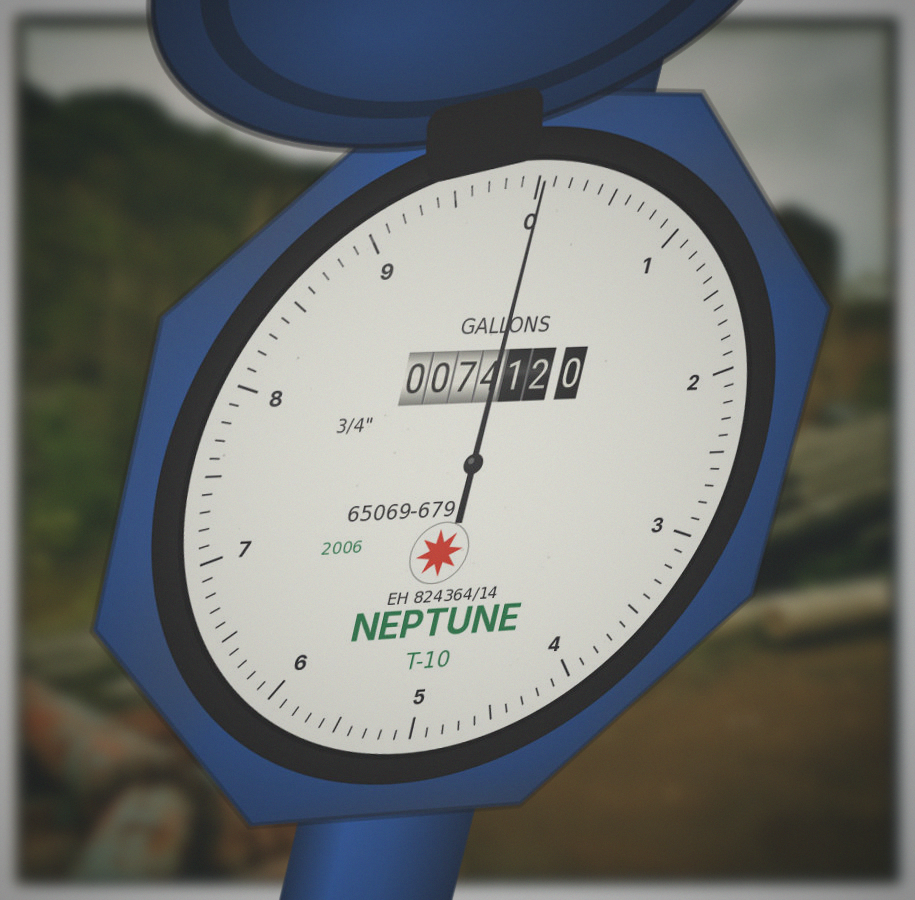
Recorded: {"value": 74120.0, "unit": "gal"}
